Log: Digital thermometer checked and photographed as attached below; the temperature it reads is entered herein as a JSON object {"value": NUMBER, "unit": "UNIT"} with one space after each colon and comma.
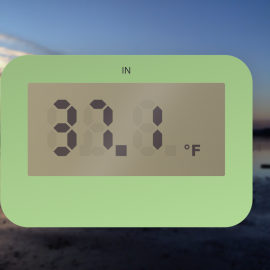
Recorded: {"value": 37.1, "unit": "°F"}
